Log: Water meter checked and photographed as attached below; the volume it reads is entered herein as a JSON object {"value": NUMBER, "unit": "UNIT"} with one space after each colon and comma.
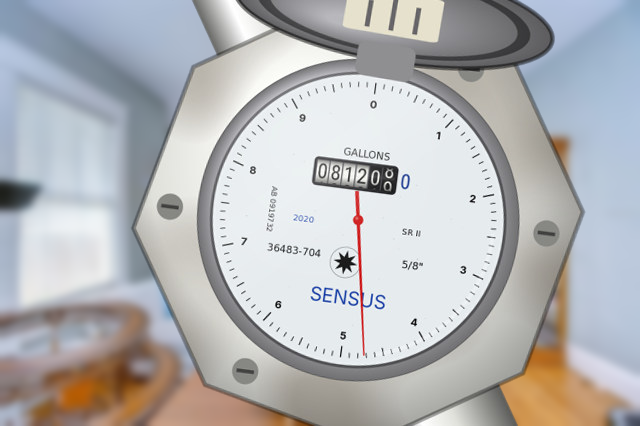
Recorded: {"value": 812084.7, "unit": "gal"}
